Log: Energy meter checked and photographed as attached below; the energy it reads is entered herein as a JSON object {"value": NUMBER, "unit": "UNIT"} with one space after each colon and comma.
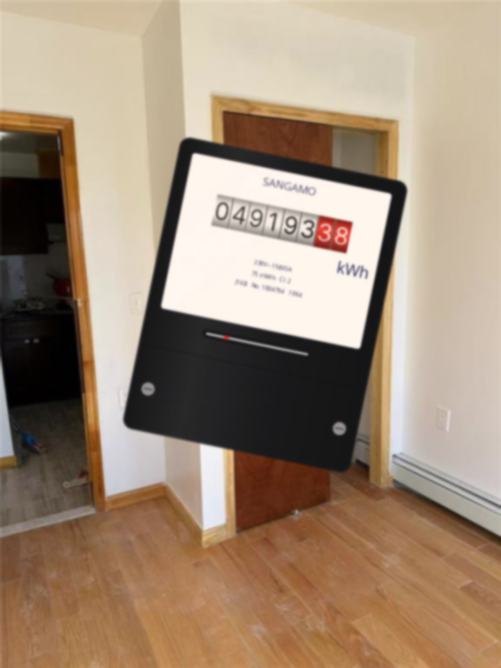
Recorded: {"value": 49193.38, "unit": "kWh"}
